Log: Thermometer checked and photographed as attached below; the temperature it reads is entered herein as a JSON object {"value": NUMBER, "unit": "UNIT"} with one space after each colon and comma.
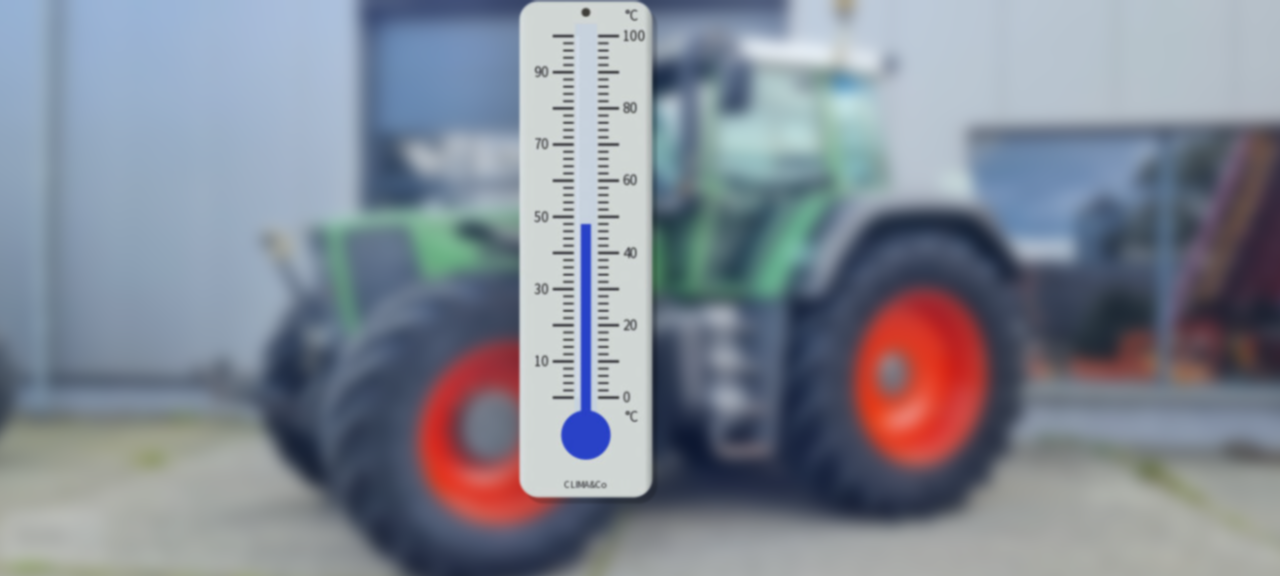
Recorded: {"value": 48, "unit": "°C"}
